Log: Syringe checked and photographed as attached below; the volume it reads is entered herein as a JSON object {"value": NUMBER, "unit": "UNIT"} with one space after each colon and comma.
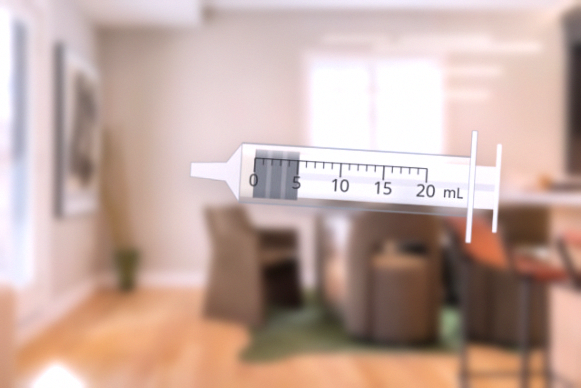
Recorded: {"value": 0, "unit": "mL"}
